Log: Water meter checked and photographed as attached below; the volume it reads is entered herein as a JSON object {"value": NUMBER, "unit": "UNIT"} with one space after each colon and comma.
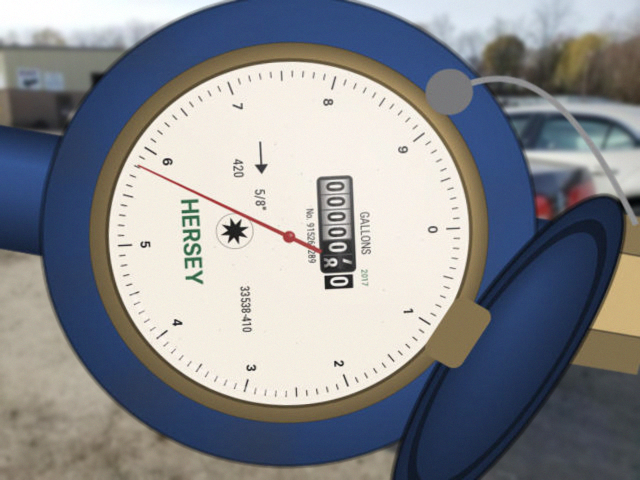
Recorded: {"value": 75.8, "unit": "gal"}
